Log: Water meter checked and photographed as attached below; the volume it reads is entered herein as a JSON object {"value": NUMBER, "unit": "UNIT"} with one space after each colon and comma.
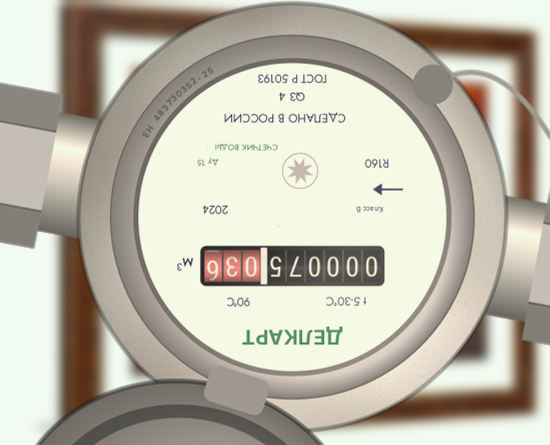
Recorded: {"value": 75.036, "unit": "m³"}
